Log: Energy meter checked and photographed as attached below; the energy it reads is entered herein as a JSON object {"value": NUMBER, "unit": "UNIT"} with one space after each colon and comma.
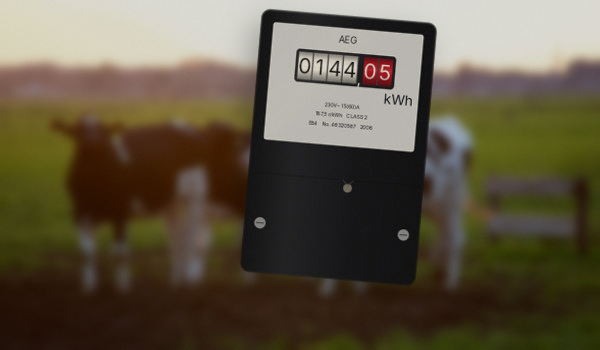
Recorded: {"value": 144.05, "unit": "kWh"}
